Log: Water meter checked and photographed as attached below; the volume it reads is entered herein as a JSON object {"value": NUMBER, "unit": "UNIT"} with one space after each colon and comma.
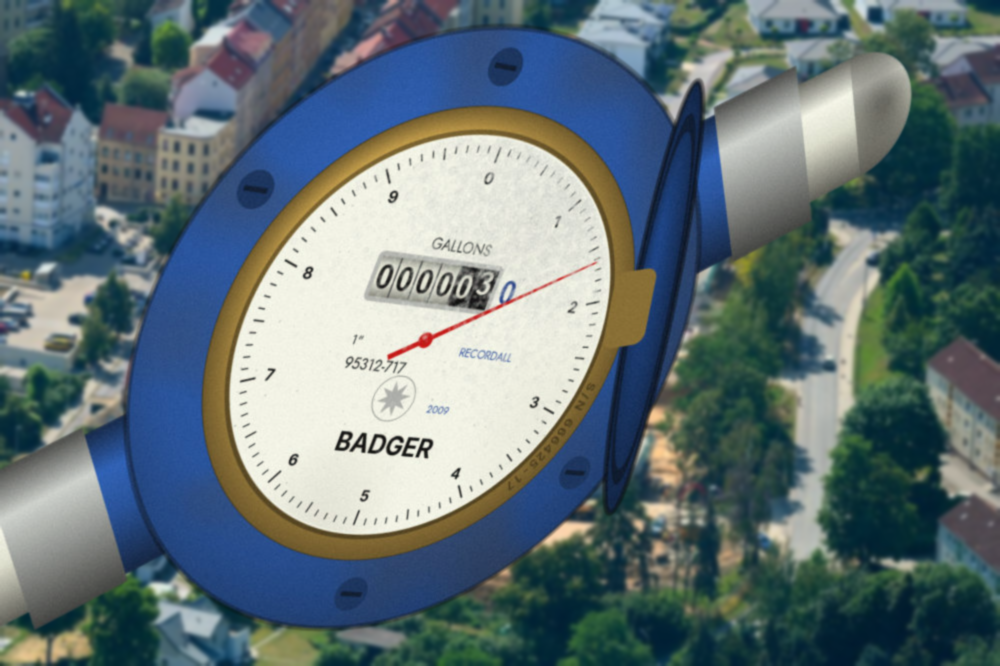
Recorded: {"value": 31.6, "unit": "gal"}
